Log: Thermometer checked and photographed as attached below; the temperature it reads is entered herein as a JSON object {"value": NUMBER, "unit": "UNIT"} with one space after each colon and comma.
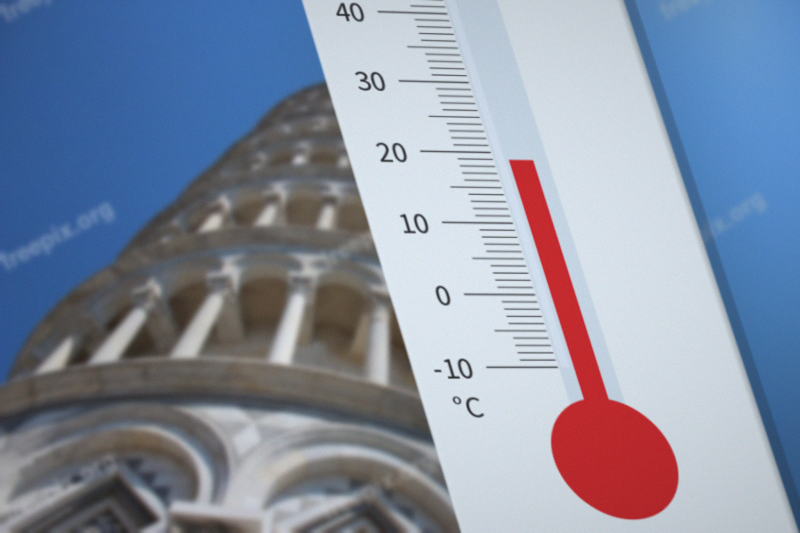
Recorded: {"value": 19, "unit": "°C"}
